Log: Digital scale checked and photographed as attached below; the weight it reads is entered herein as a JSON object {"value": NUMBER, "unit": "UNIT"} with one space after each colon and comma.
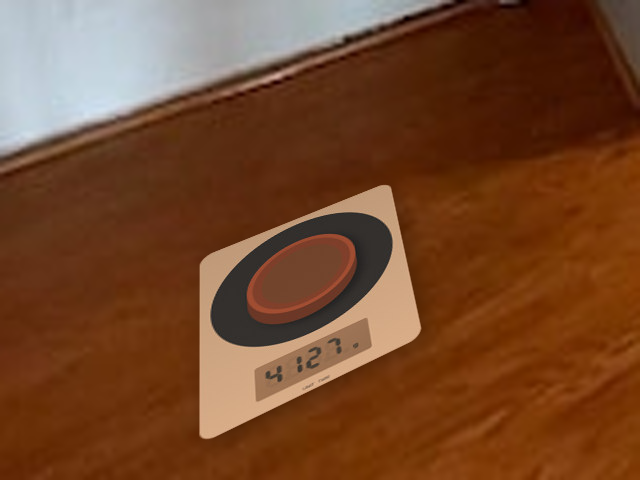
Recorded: {"value": 4127, "unit": "g"}
